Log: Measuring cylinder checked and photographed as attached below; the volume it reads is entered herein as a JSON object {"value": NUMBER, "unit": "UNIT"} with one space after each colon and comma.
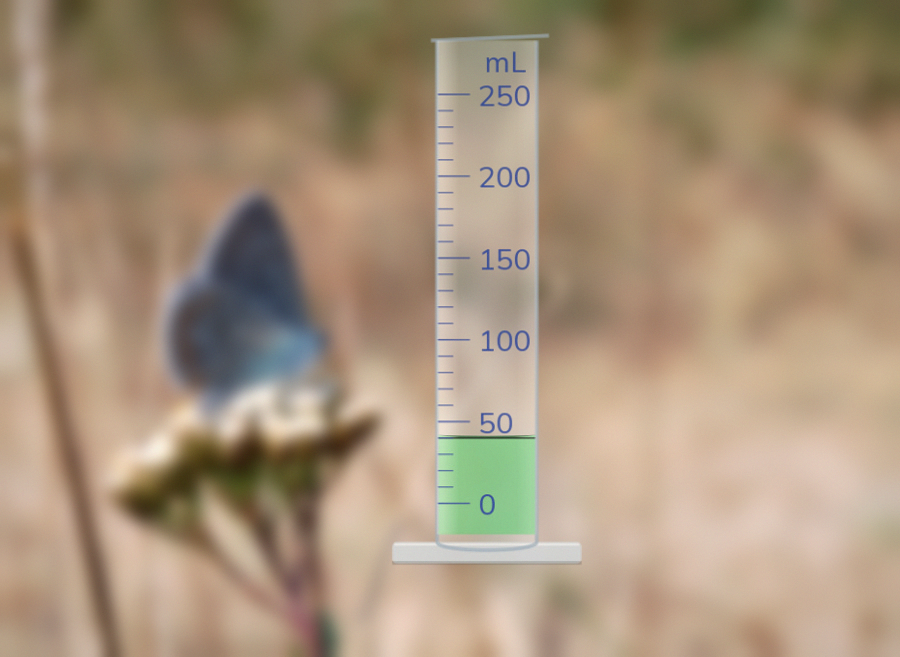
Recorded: {"value": 40, "unit": "mL"}
